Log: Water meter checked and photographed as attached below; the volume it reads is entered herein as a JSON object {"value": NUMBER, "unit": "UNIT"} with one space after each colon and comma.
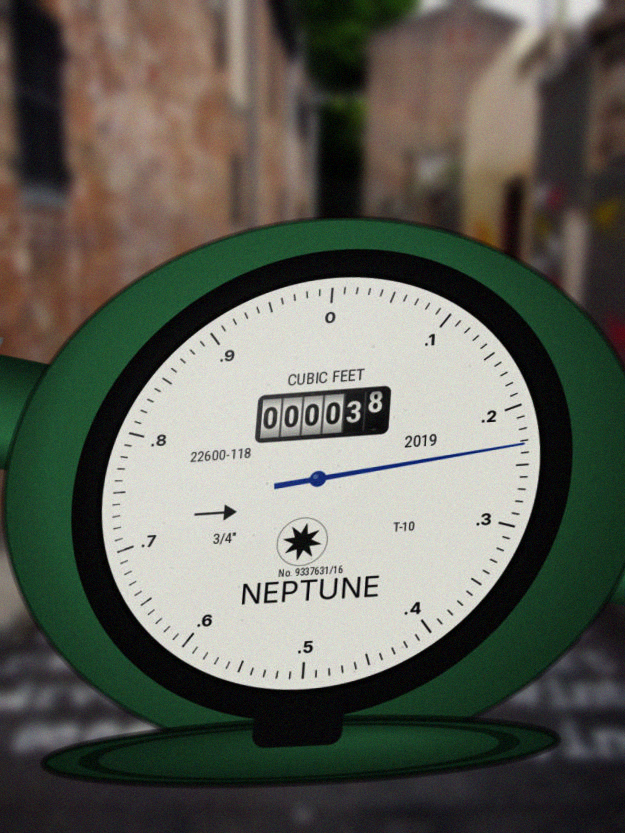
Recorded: {"value": 38.23, "unit": "ft³"}
